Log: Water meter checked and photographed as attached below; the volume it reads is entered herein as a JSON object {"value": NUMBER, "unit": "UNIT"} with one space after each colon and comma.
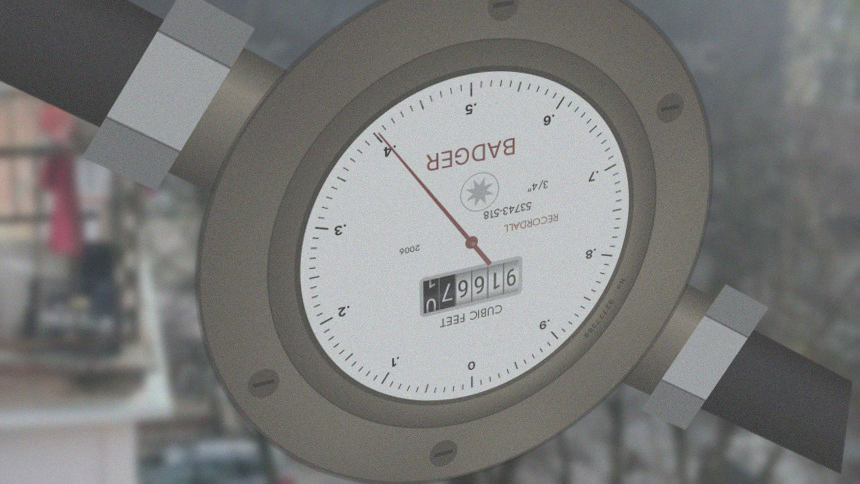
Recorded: {"value": 916670.40, "unit": "ft³"}
